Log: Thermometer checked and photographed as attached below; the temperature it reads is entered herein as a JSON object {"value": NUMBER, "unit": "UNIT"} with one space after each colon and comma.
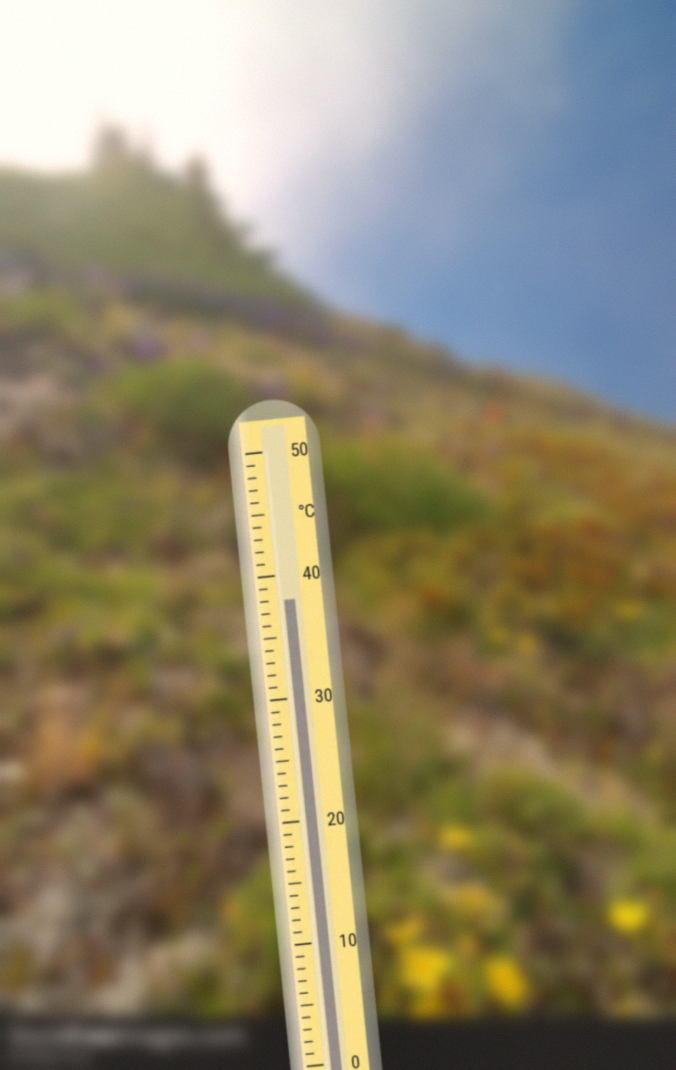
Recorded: {"value": 38, "unit": "°C"}
